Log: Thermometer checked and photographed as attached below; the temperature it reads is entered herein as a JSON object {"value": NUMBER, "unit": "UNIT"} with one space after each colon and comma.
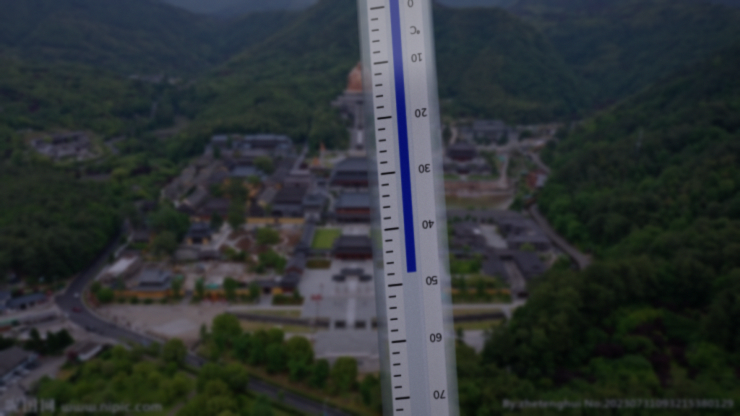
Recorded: {"value": 48, "unit": "°C"}
